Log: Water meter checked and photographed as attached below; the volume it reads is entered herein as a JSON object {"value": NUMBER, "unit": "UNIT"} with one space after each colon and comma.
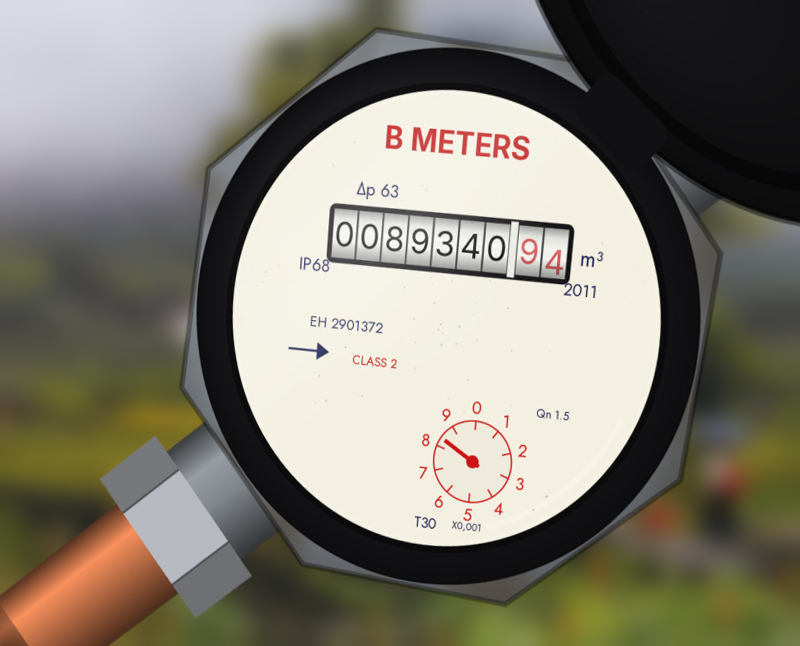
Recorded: {"value": 89340.938, "unit": "m³"}
